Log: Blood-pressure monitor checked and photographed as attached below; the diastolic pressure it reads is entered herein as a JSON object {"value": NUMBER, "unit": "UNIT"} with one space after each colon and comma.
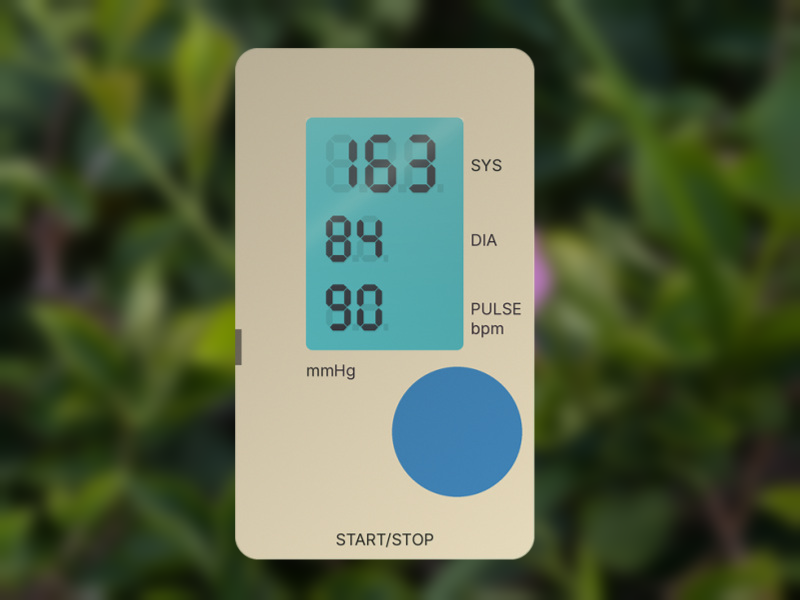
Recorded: {"value": 84, "unit": "mmHg"}
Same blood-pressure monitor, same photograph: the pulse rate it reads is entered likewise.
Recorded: {"value": 90, "unit": "bpm"}
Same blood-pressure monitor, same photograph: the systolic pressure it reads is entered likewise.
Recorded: {"value": 163, "unit": "mmHg"}
